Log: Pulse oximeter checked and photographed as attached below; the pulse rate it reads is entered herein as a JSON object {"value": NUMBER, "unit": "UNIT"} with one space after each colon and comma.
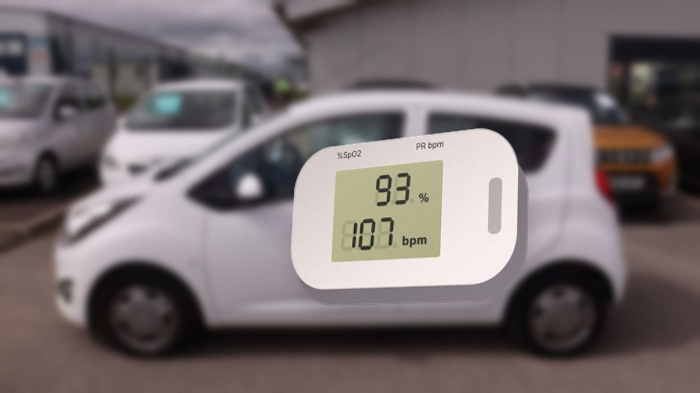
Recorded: {"value": 107, "unit": "bpm"}
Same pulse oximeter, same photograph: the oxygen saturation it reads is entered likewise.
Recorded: {"value": 93, "unit": "%"}
